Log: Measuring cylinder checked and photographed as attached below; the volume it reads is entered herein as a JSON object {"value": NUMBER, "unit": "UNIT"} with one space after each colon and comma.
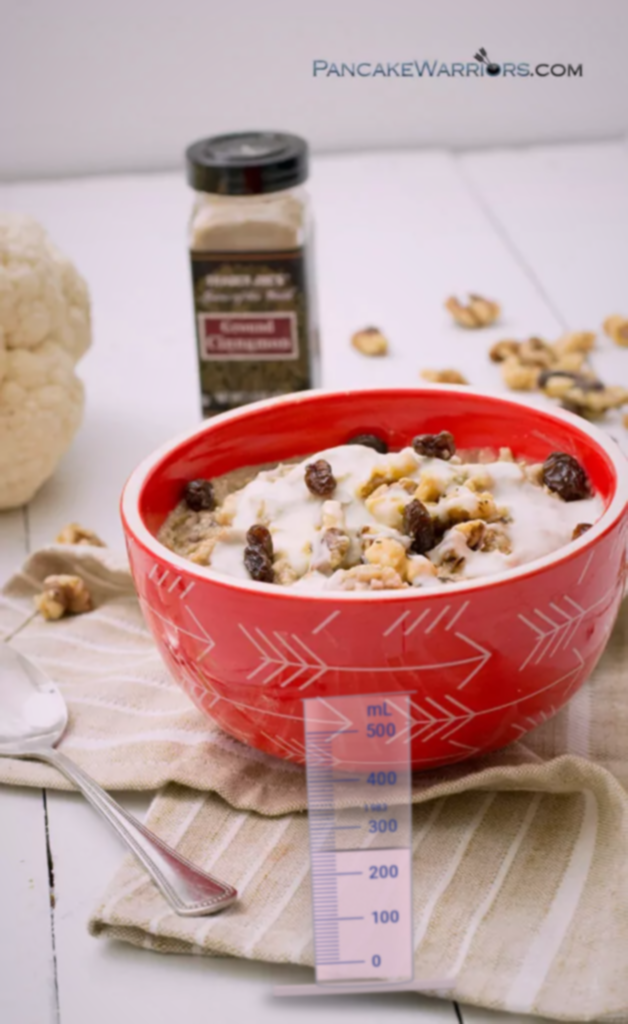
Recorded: {"value": 250, "unit": "mL"}
